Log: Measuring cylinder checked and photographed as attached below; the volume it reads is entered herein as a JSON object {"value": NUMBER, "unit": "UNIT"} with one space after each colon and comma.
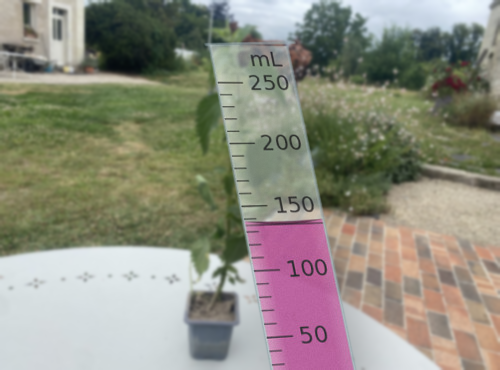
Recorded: {"value": 135, "unit": "mL"}
